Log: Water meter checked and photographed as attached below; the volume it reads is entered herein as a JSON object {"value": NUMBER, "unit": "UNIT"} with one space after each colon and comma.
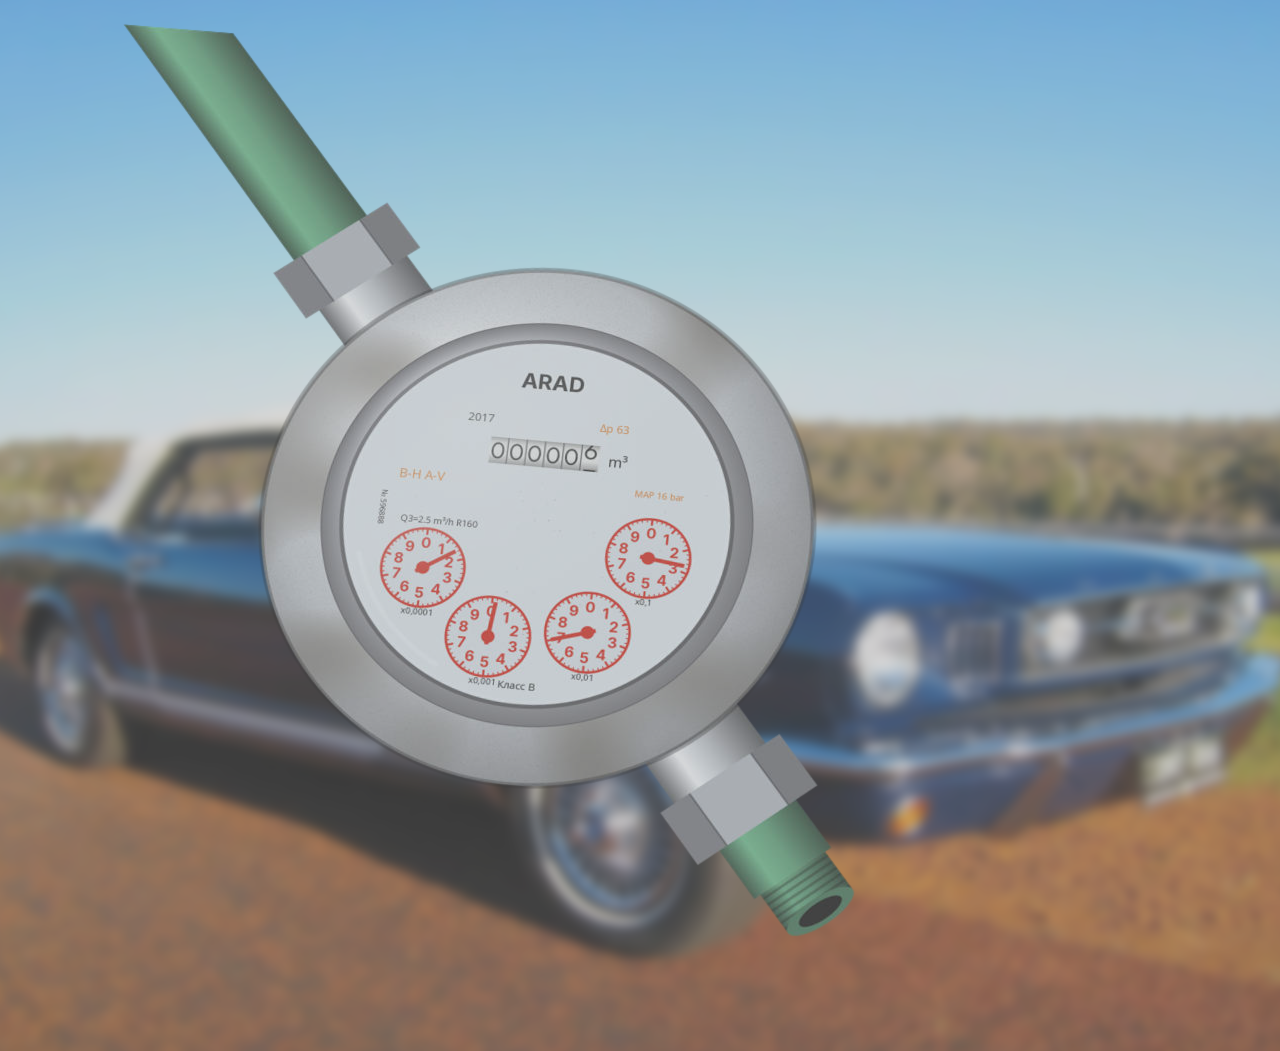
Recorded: {"value": 6.2701, "unit": "m³"}
